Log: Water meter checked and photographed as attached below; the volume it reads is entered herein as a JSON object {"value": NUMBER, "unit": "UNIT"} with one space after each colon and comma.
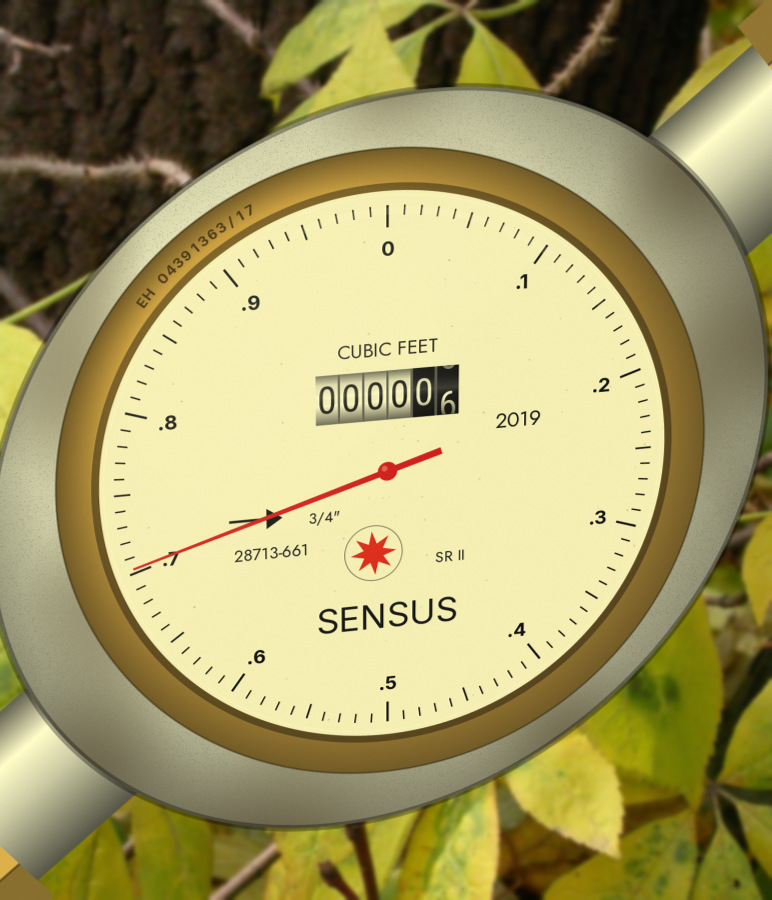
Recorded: {"value": 5.70, "unit": "ft³"}
